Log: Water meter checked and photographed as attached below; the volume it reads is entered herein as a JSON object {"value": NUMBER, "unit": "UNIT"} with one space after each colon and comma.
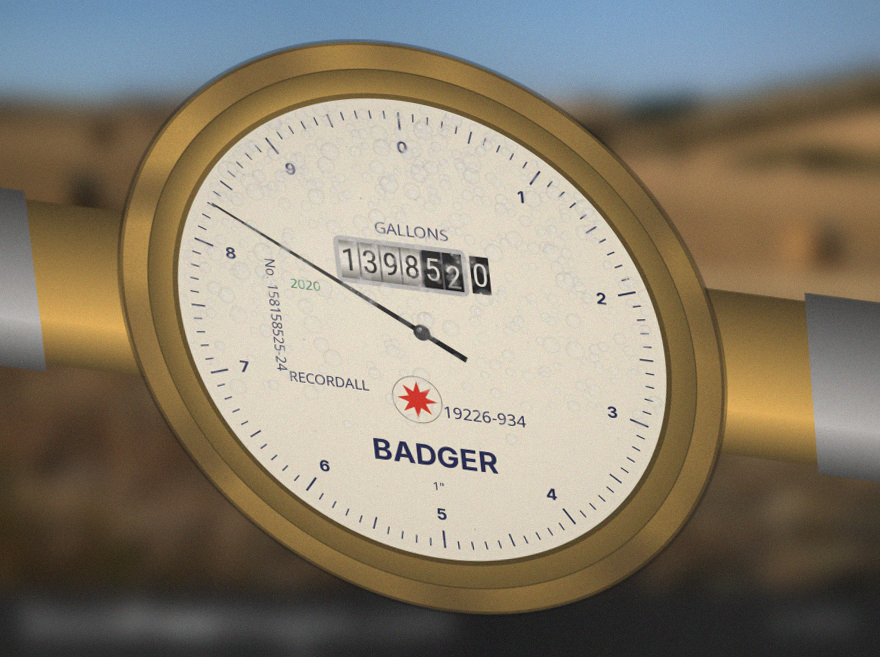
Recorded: {"value": 1398518.3, "unit": "gal"}
